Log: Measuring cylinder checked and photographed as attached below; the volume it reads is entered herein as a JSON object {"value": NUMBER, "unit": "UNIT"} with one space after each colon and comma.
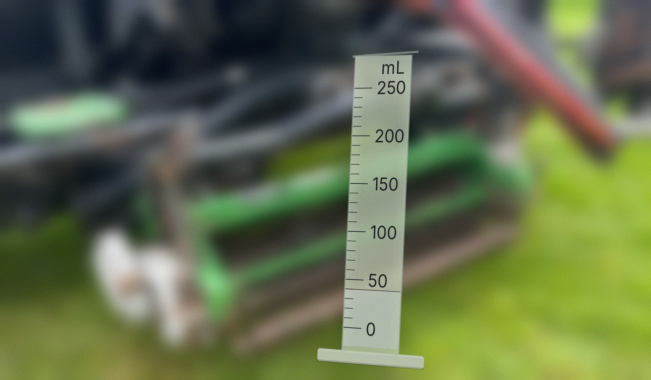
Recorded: {"value": 40, "unit": "mL"}
